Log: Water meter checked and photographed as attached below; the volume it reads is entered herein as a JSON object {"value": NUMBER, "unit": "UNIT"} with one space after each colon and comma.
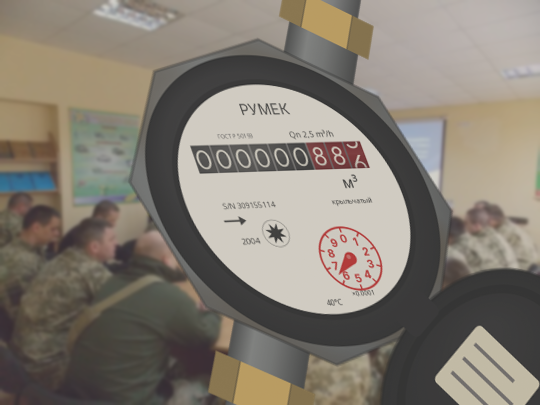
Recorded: {"value": 0.8856, "unit": "m³"}
